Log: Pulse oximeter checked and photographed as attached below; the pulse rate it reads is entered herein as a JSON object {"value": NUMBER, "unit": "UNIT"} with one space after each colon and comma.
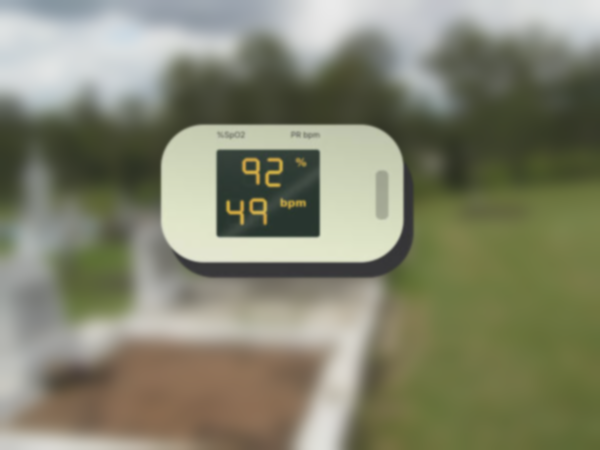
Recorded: {"value": 49, "unit": "bpm"}
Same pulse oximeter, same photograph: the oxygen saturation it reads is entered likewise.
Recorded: {"value": 92, "unit": "%"}
